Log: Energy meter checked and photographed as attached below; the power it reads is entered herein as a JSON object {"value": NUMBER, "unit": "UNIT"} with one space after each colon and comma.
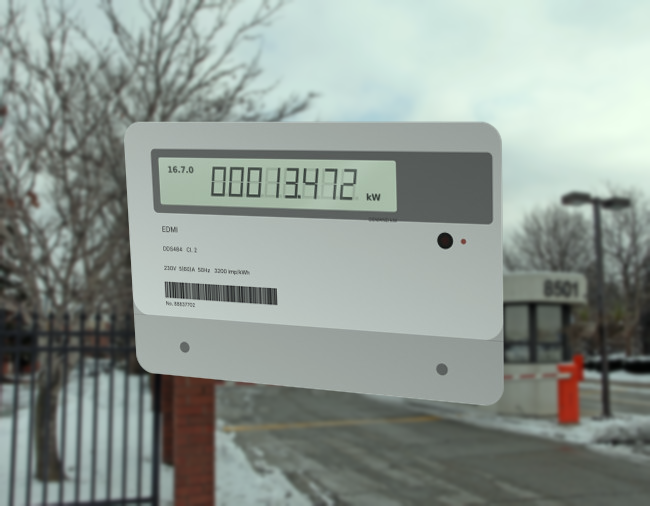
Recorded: {"value": 13.472, "unit": "kW"}
